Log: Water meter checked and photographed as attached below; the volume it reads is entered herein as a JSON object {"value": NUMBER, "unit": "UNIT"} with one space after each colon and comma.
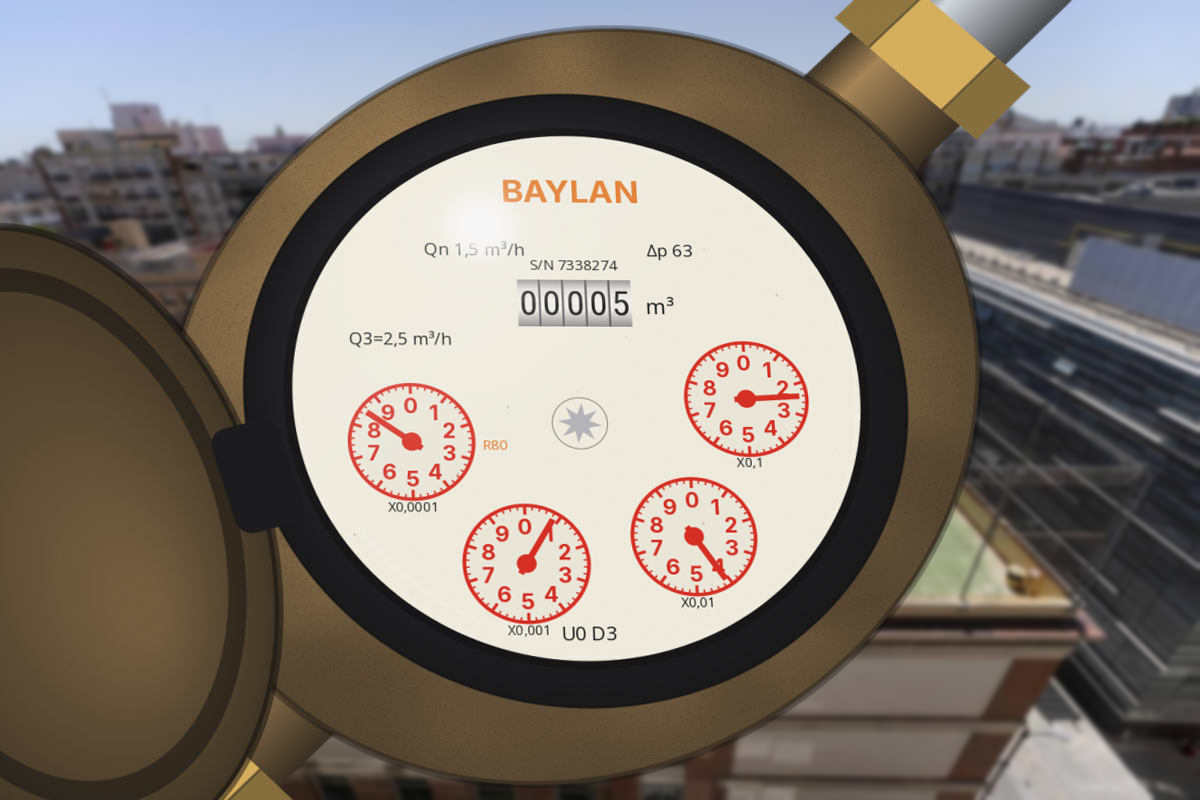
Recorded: {"value": 5.2408, "unit": "m³"}
